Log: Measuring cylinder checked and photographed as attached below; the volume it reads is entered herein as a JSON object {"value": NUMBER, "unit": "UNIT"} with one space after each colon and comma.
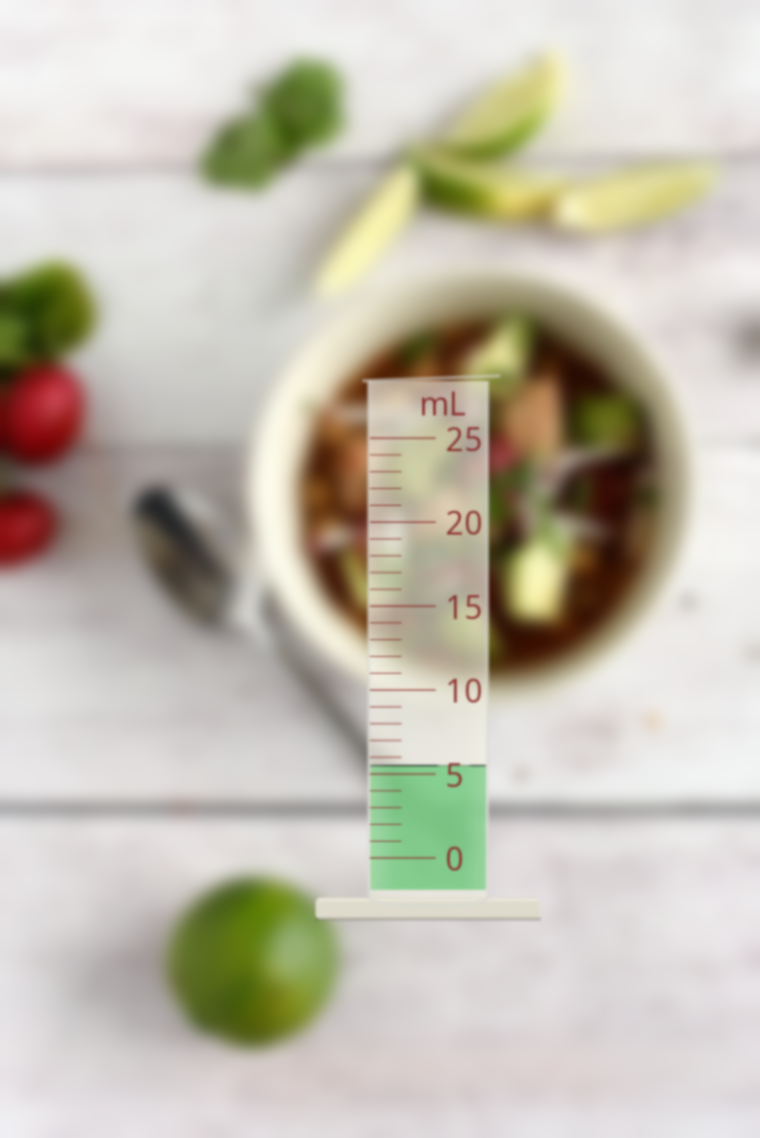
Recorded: {"value": 5.5, "unit": "mL"}
